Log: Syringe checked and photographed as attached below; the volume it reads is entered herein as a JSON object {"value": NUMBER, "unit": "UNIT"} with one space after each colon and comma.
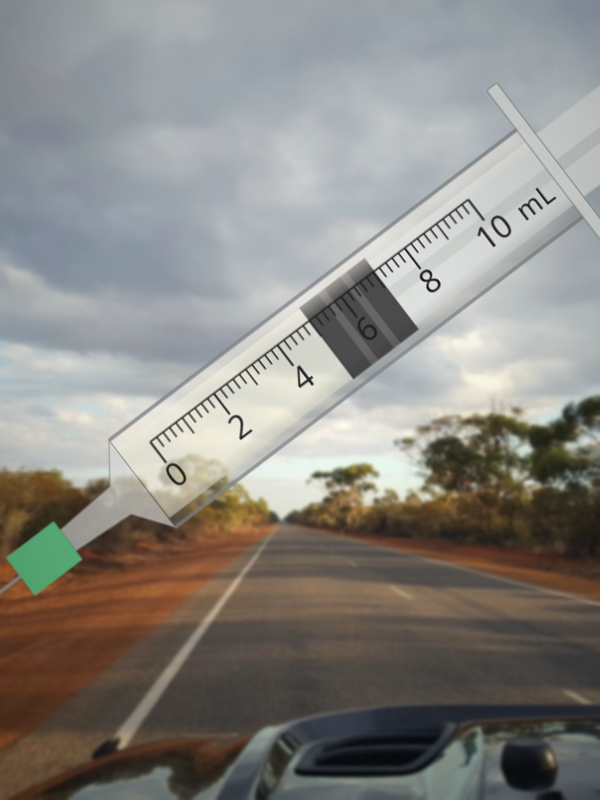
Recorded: {"value": 5, "unit": "mL"}
